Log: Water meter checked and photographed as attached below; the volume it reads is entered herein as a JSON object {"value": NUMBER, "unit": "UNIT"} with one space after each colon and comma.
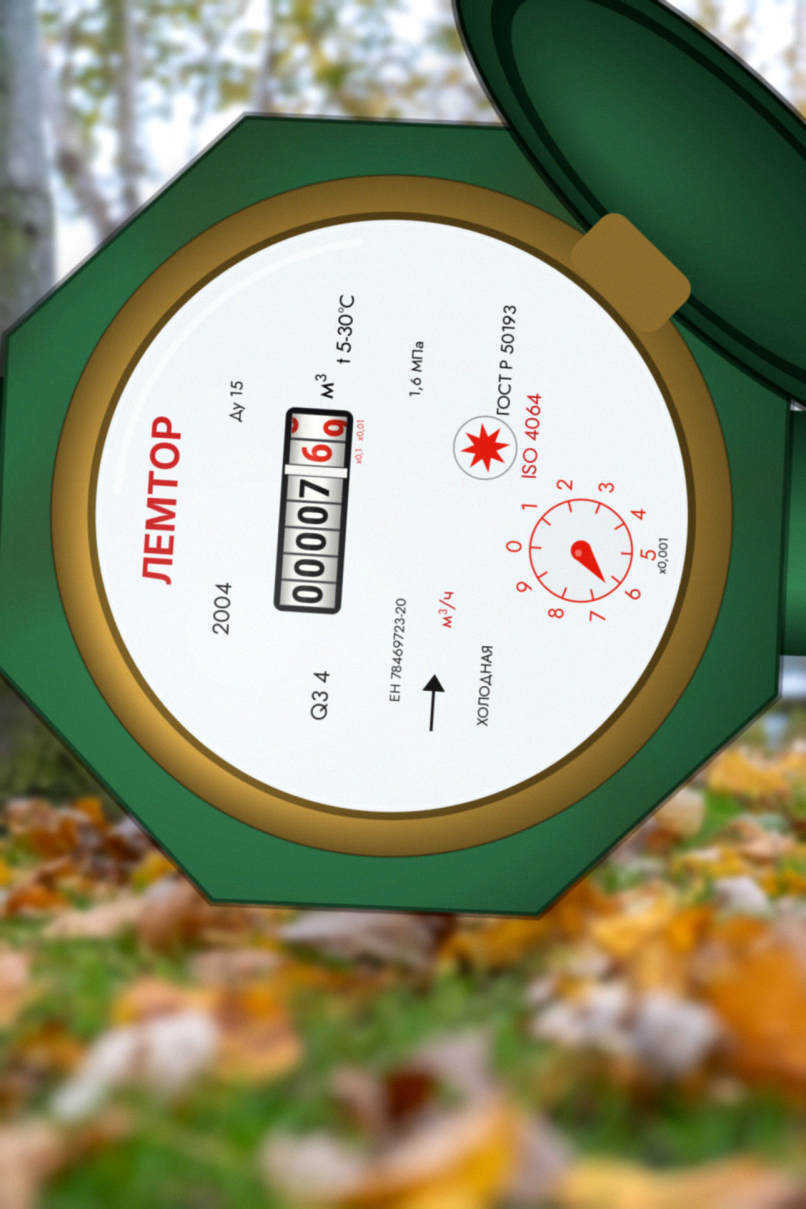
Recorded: {"value": 7.686, "unit": "m³"}
